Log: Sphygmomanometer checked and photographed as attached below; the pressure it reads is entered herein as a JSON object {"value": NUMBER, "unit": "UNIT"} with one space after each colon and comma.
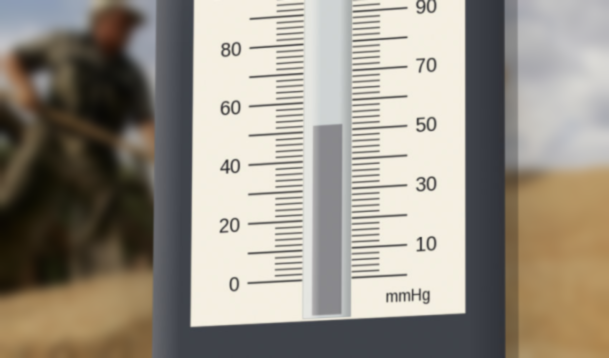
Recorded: {"value": 52, "unit": "mmHg"}
